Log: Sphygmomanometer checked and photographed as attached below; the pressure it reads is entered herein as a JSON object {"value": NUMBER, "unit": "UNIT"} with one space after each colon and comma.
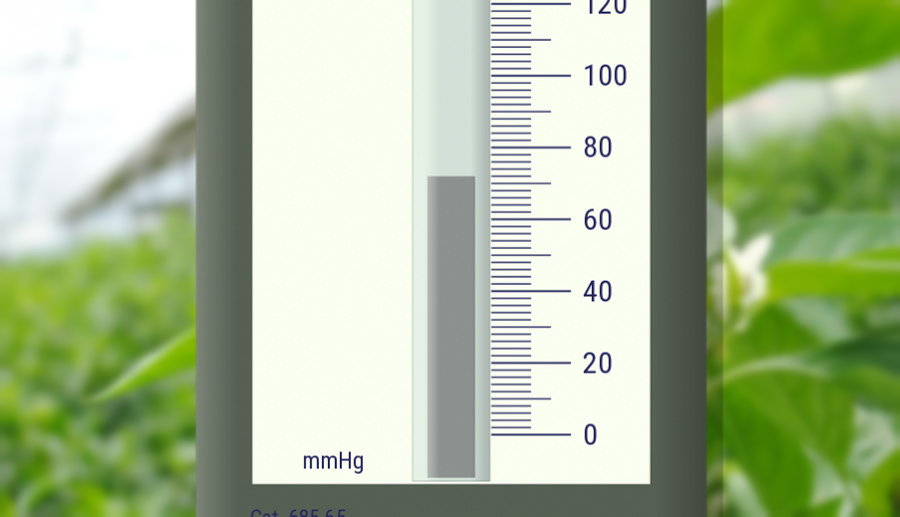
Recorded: {"value": 72, "unit": "mmHg"}
